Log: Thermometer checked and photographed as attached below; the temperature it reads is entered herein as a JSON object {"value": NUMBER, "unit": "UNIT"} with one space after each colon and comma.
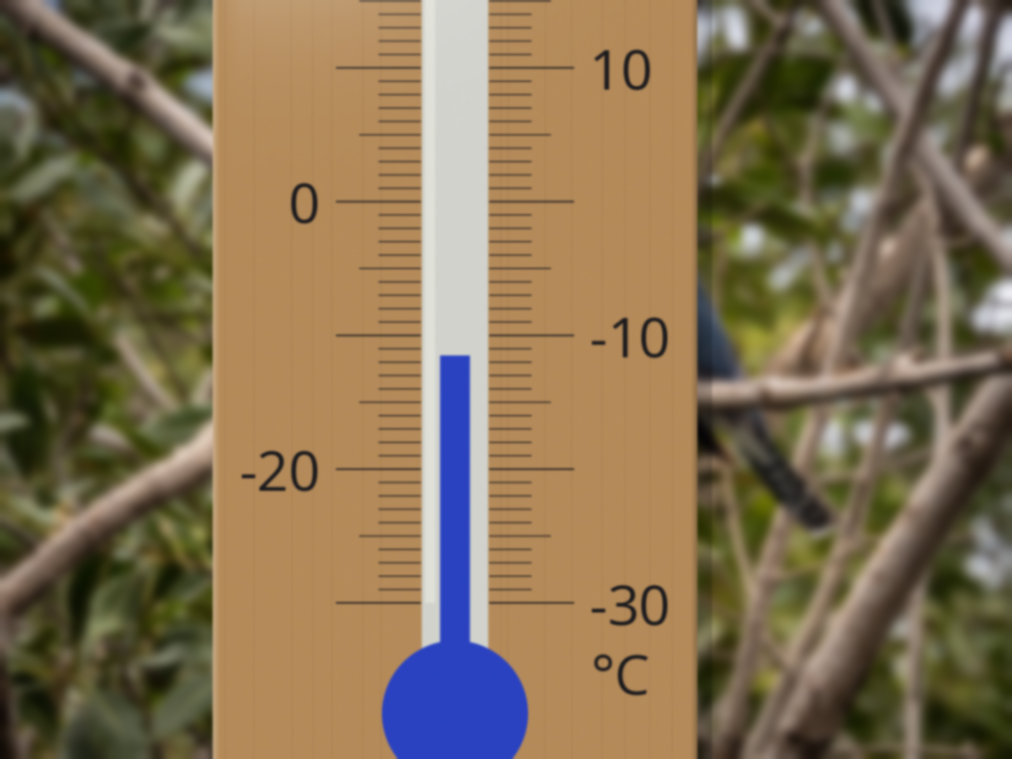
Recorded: {"value": -11.5, "unit": "°C"}
